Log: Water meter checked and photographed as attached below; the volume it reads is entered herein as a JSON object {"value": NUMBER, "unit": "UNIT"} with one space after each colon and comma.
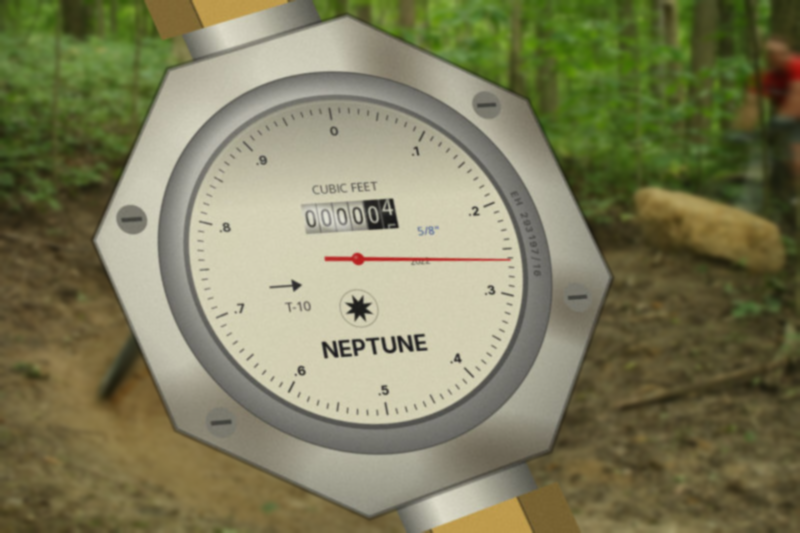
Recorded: {"value": 4.26, "unit": "ft³"}
